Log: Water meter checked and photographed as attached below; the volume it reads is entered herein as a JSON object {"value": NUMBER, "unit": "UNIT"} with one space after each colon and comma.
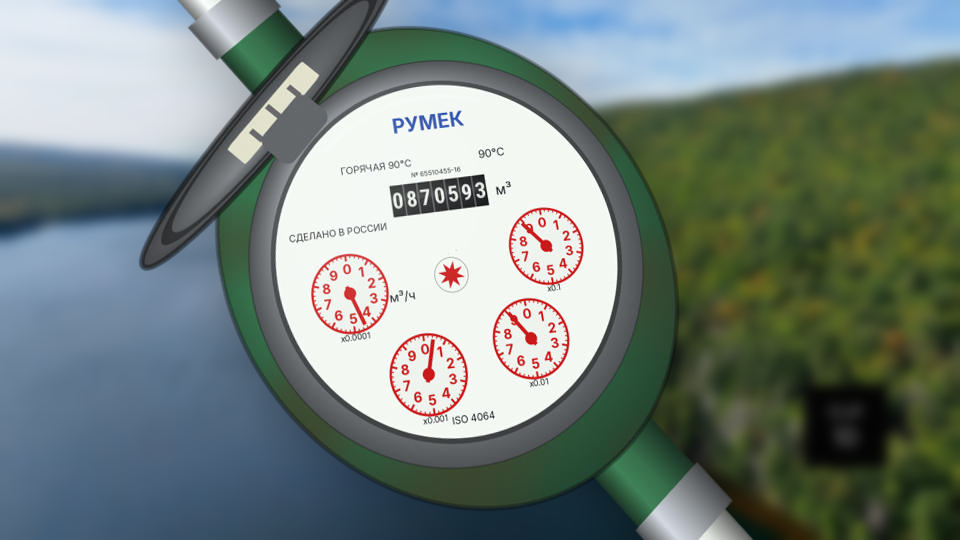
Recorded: {"value": 870593.8904, "unit": "m³"}
